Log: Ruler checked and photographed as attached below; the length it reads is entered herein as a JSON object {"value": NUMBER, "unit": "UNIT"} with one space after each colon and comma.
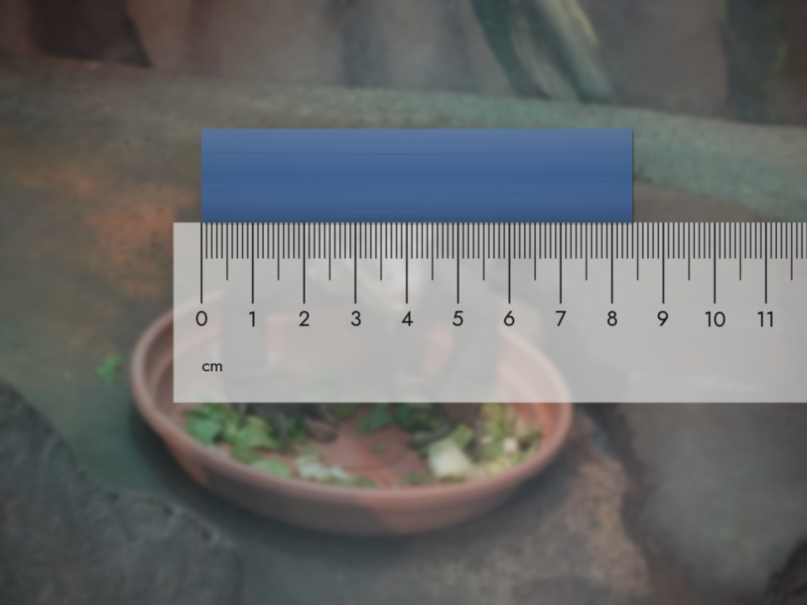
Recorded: {"value": 8.4, "unit": "cm"}
